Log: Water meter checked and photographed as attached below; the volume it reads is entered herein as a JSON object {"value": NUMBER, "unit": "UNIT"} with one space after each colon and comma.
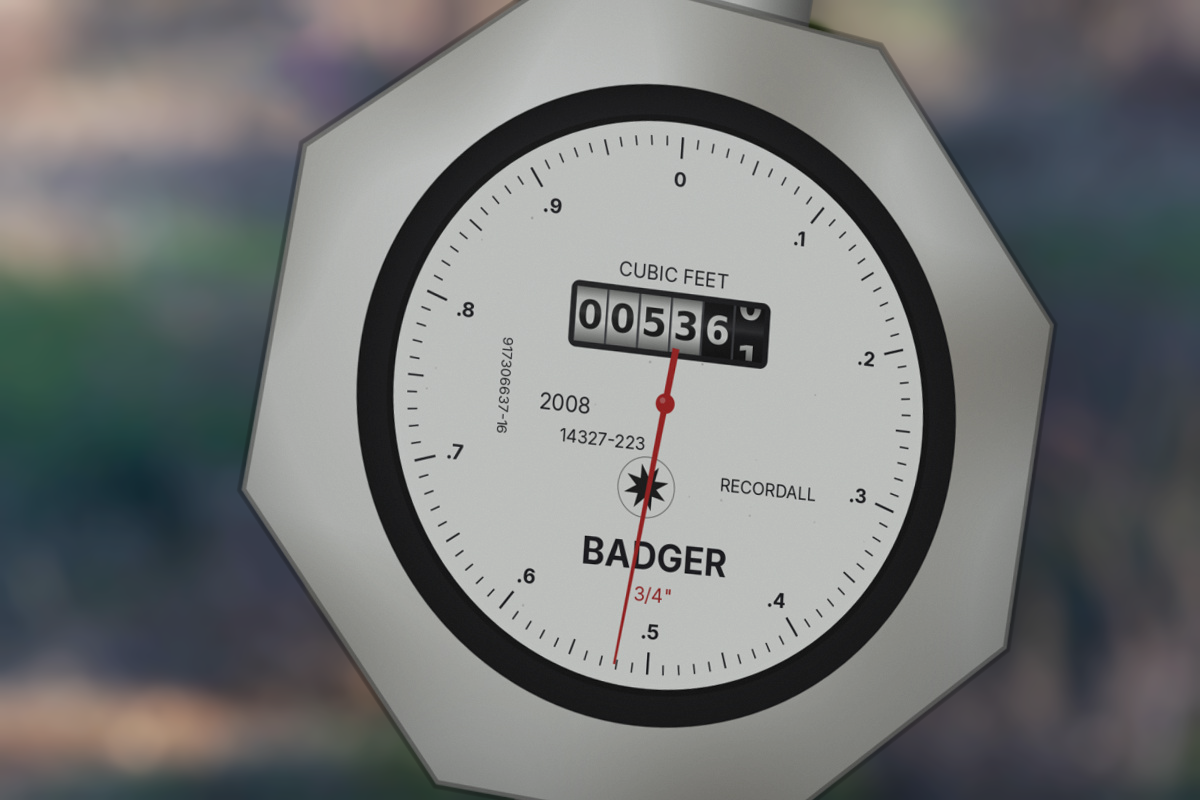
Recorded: {"value": 5360.52, "unit": "ft³"}
